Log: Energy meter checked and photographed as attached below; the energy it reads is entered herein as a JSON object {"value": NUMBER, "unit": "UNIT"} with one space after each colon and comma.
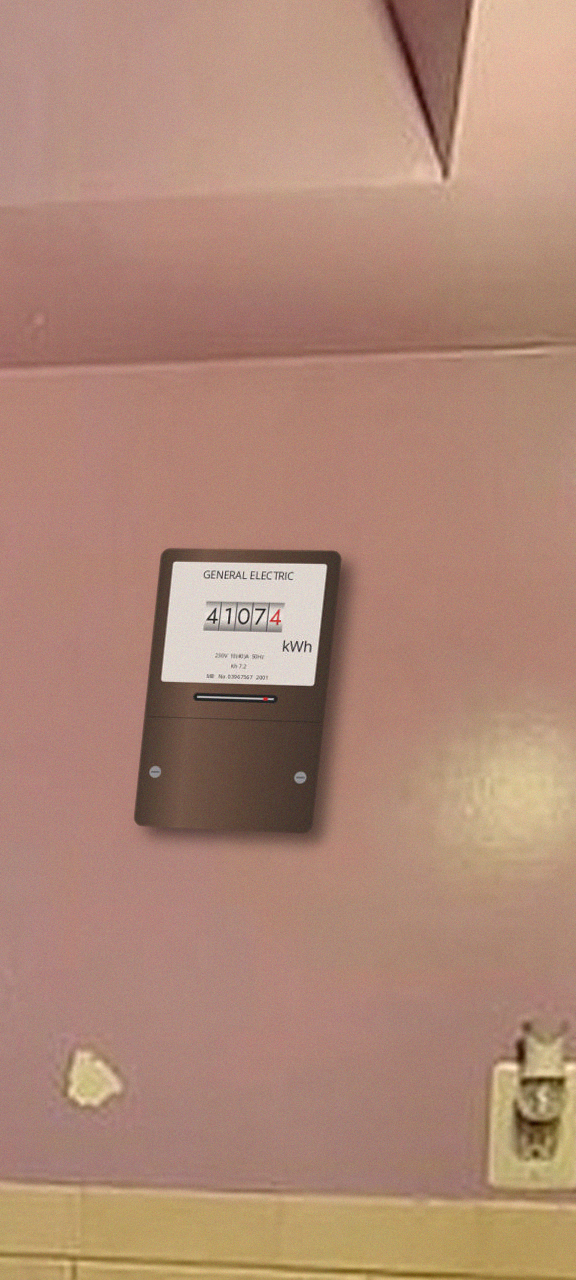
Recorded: {"value": 4107.4, "unit": "kWh"}
